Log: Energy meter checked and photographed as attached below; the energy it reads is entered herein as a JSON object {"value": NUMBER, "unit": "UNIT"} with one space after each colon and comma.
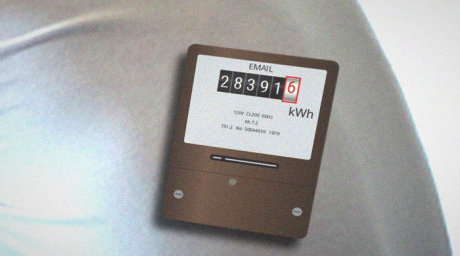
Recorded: {"value": 28391.6, "unit": "kWh"}
